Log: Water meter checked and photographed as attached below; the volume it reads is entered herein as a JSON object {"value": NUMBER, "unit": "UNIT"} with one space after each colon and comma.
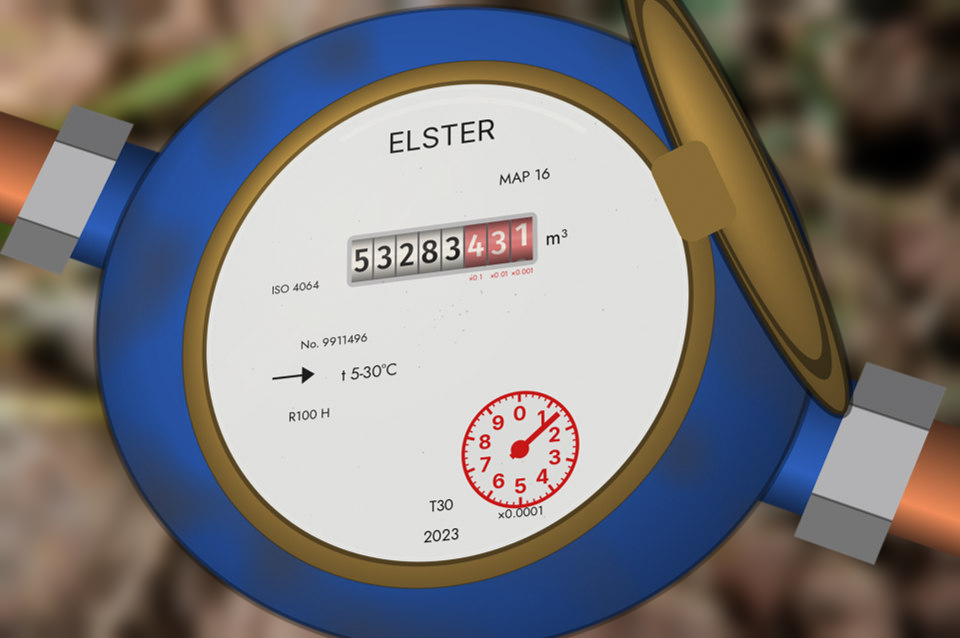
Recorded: {"value": 53283.4311, "unit": "m³"}
